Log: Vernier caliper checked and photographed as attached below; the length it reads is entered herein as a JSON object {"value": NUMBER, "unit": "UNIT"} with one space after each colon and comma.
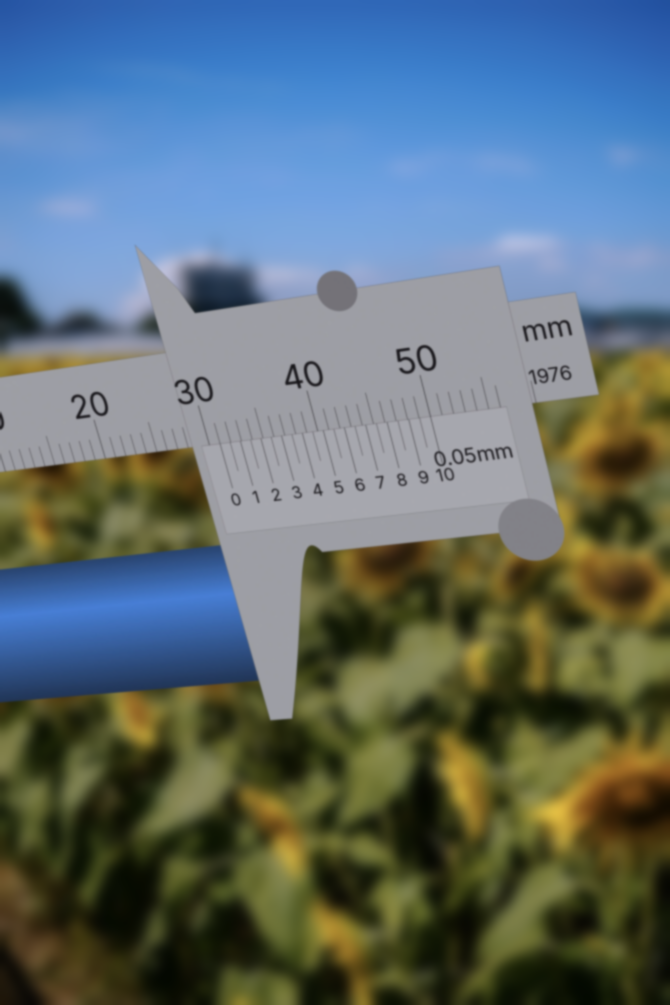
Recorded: {"value": 31.0, "unit": "mm"}
